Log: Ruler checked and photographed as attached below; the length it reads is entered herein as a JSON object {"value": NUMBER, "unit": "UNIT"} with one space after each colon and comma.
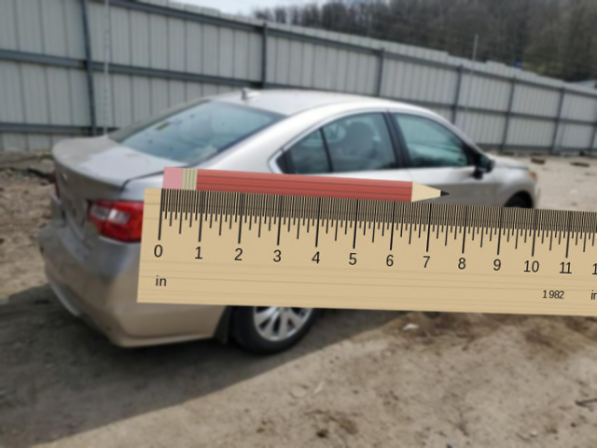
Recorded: {"value": 7.5, "unit": "in"}
